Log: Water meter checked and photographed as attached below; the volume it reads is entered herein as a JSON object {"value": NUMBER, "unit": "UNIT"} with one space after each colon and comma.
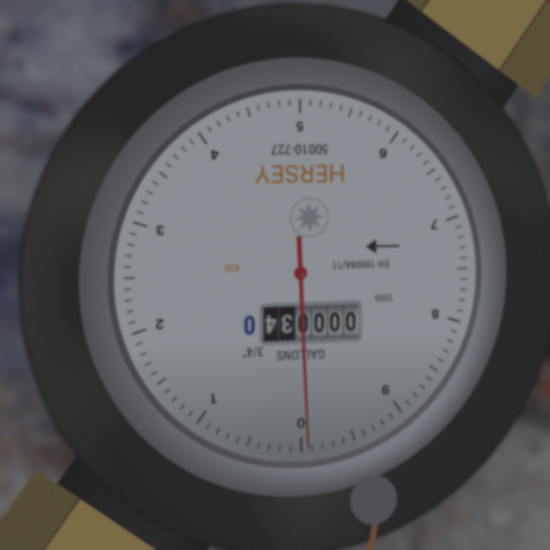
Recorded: {"value": 339.9, "unit": "gal"}
